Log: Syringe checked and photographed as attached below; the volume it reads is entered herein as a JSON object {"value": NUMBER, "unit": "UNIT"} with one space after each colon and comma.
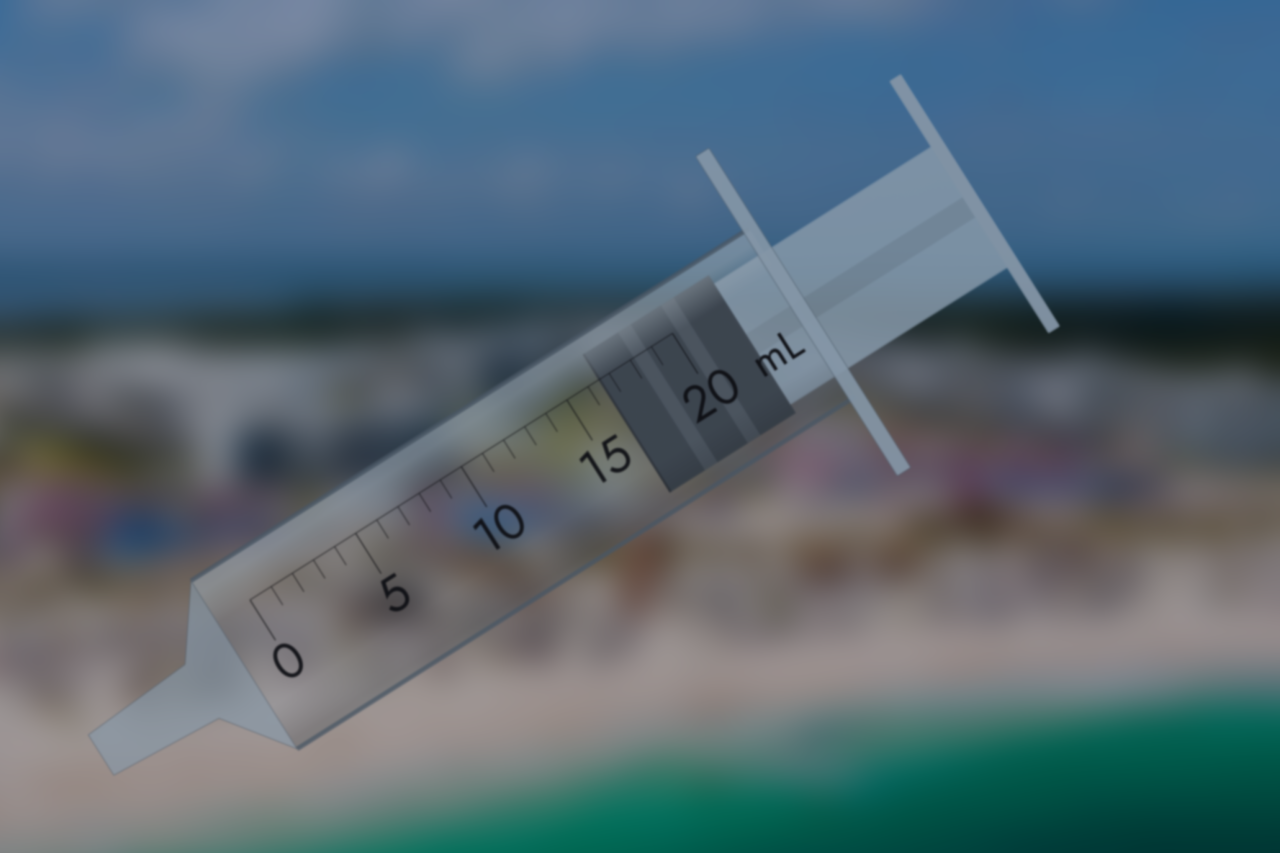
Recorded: {"value": 16.5, "unit": "mL"}
